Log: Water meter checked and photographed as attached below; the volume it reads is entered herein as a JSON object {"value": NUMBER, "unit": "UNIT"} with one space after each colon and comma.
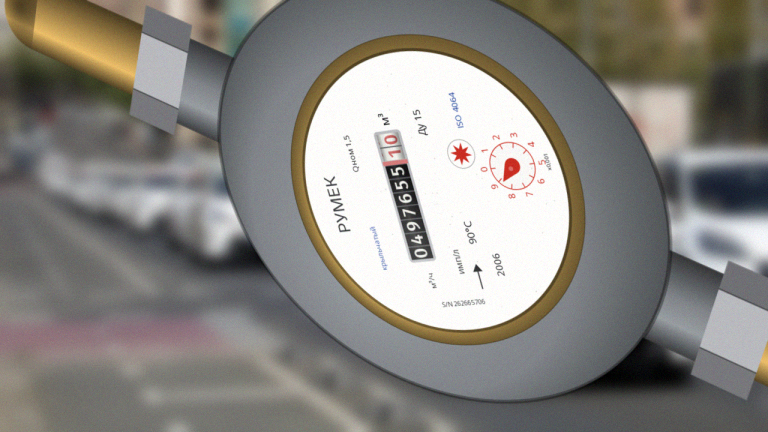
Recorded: {"value": 497655.098, "unit": "m³"}
